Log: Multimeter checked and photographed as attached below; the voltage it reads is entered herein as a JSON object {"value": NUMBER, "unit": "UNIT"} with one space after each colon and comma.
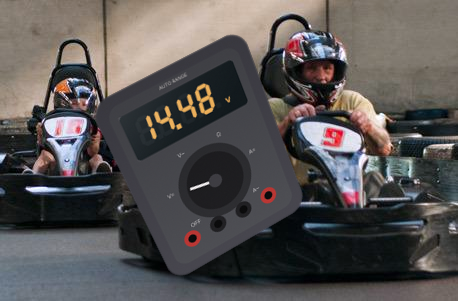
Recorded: {"value": 14.48, "unit": "V"}
